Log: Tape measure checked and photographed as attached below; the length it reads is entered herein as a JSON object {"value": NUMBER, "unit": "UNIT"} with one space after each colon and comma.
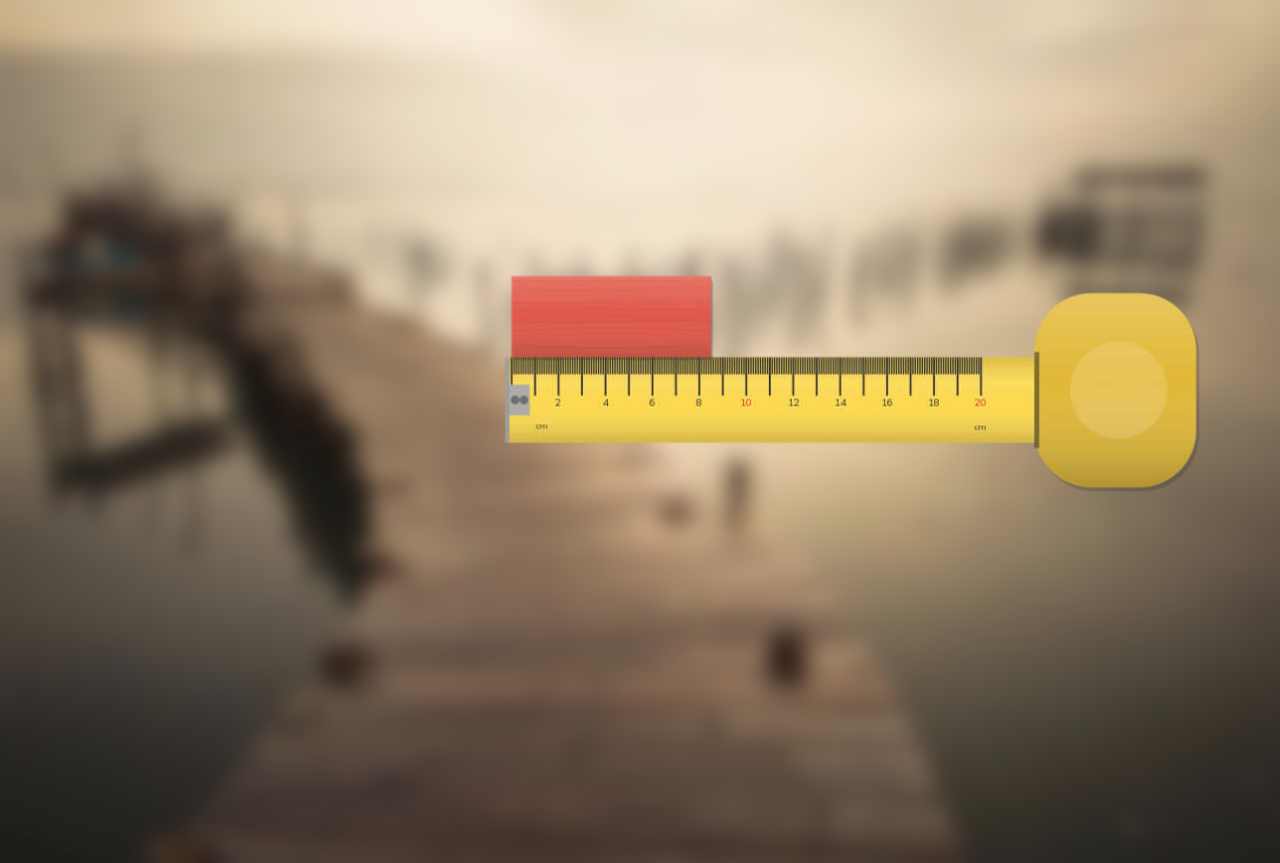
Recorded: {"value": 8.5, "unit": "cm"}
